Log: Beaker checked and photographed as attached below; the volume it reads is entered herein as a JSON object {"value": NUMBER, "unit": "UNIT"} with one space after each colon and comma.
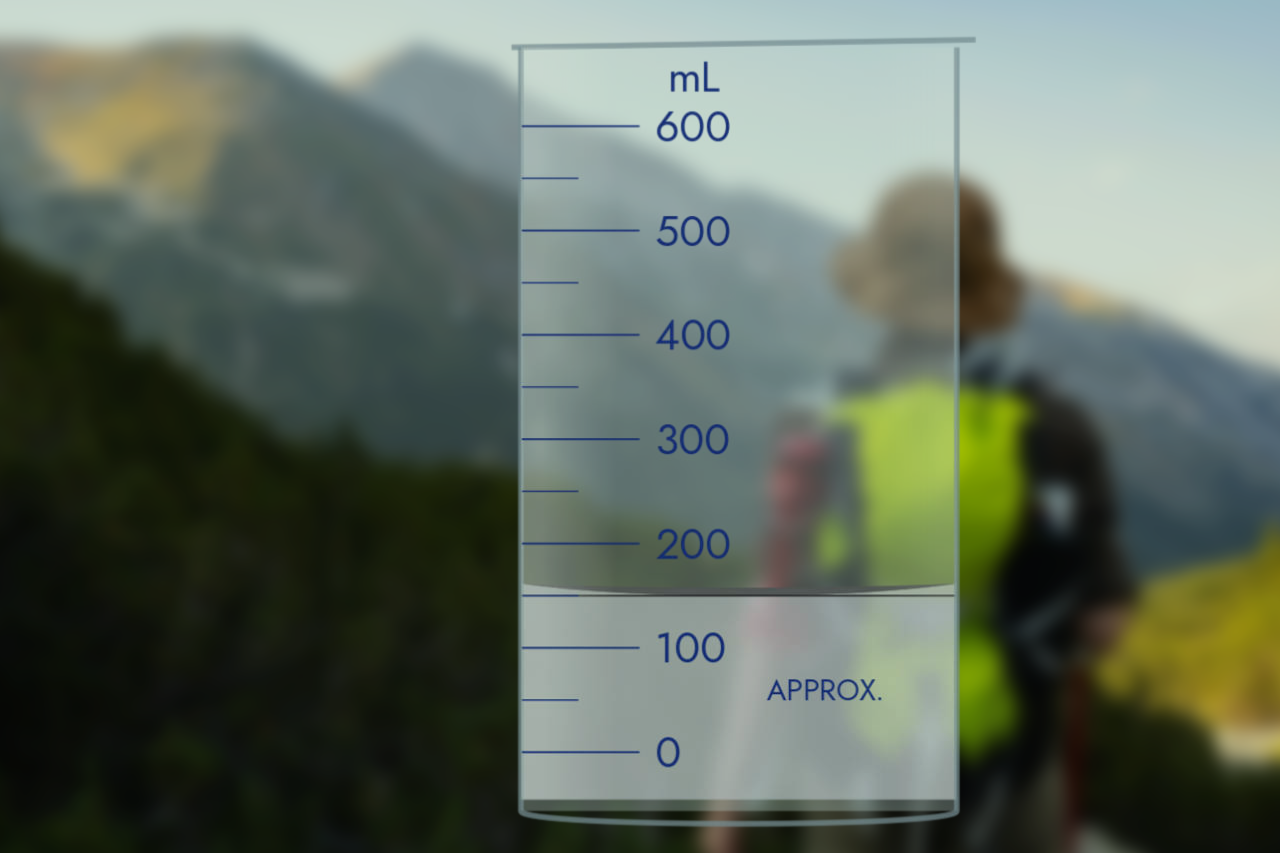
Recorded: {"value": 150, "unit": "mL"}
